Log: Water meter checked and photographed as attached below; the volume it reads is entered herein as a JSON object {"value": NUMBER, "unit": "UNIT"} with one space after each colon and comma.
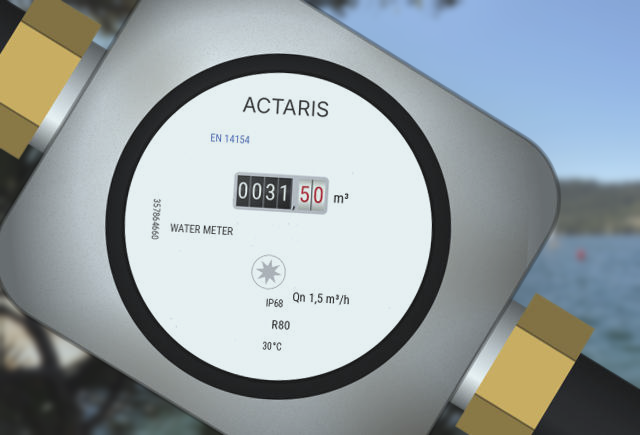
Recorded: {"value": 31.50, "unit": "m³"}
